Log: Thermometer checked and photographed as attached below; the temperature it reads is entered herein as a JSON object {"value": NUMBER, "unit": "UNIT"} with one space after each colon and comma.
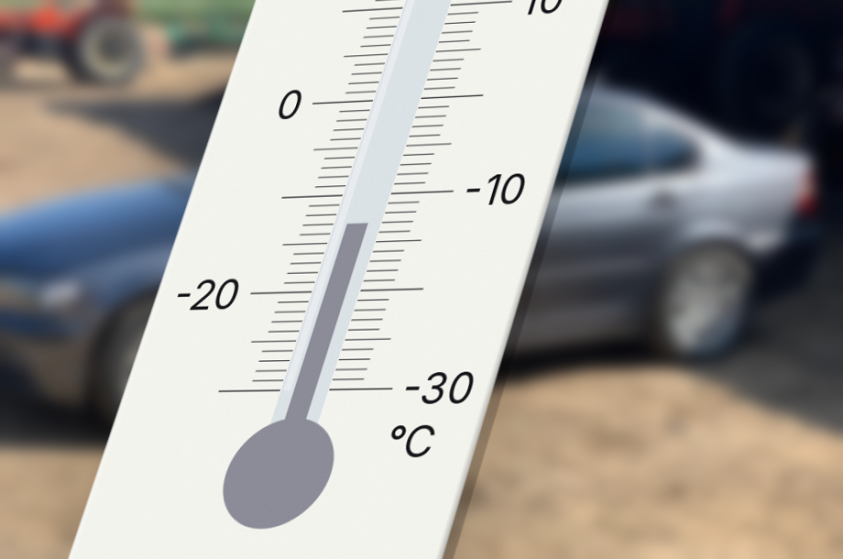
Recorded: {"value": -13, "unit": "°C"}
